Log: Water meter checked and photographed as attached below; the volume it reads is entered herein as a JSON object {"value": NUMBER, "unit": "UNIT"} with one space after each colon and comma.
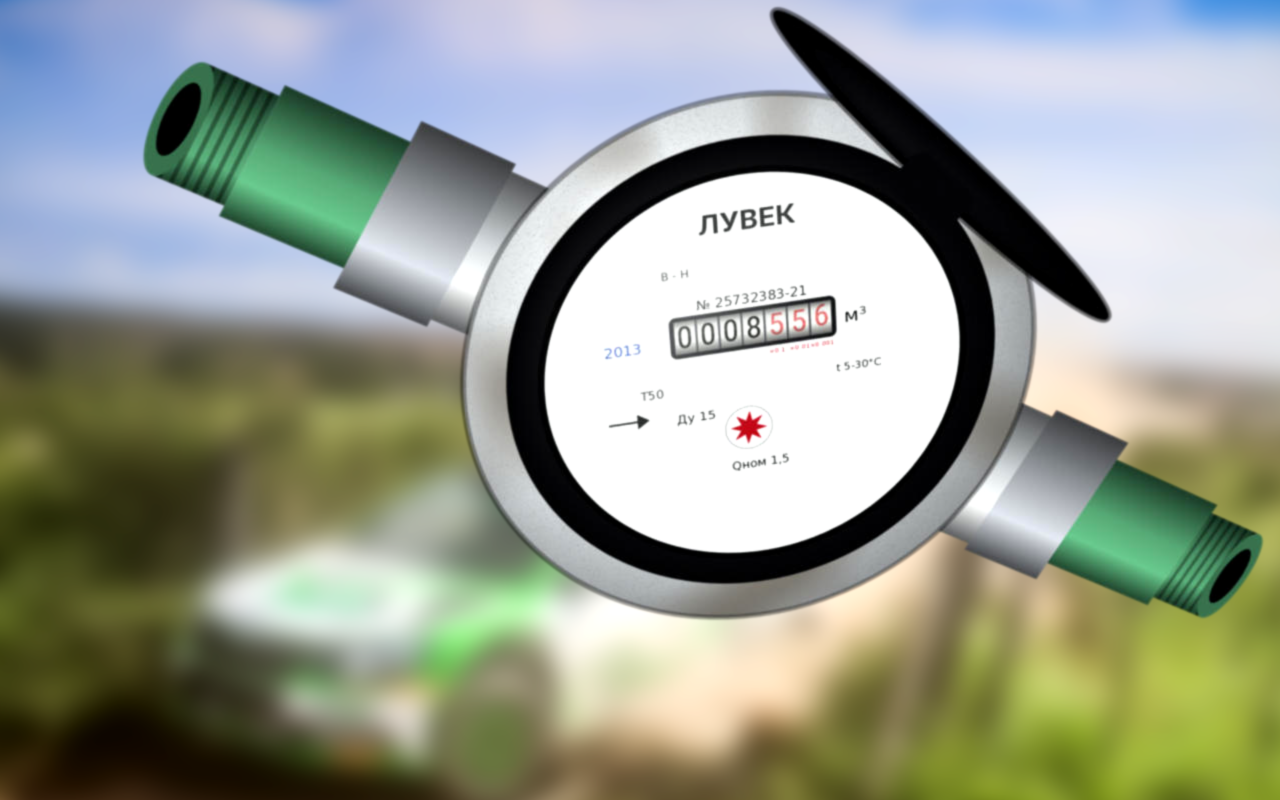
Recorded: {"value": 8.556, "unit": "m³"}
